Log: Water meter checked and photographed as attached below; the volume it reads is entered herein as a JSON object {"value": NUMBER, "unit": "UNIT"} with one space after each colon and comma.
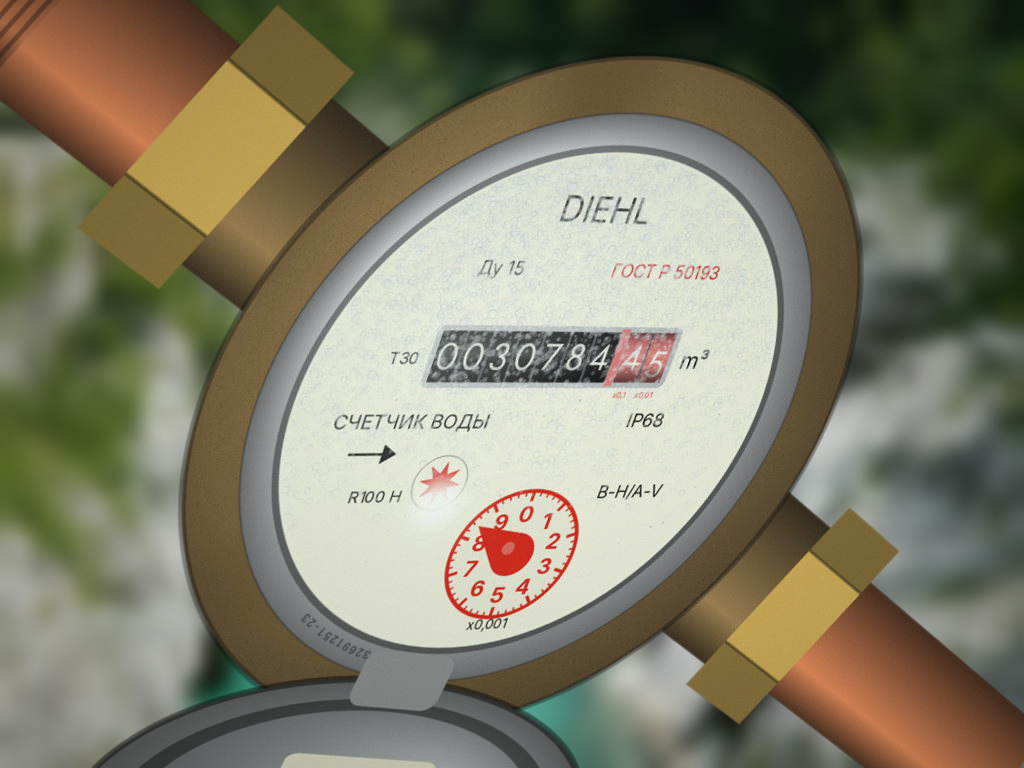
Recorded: {"value": 30784.448, "unit": "m³"}
